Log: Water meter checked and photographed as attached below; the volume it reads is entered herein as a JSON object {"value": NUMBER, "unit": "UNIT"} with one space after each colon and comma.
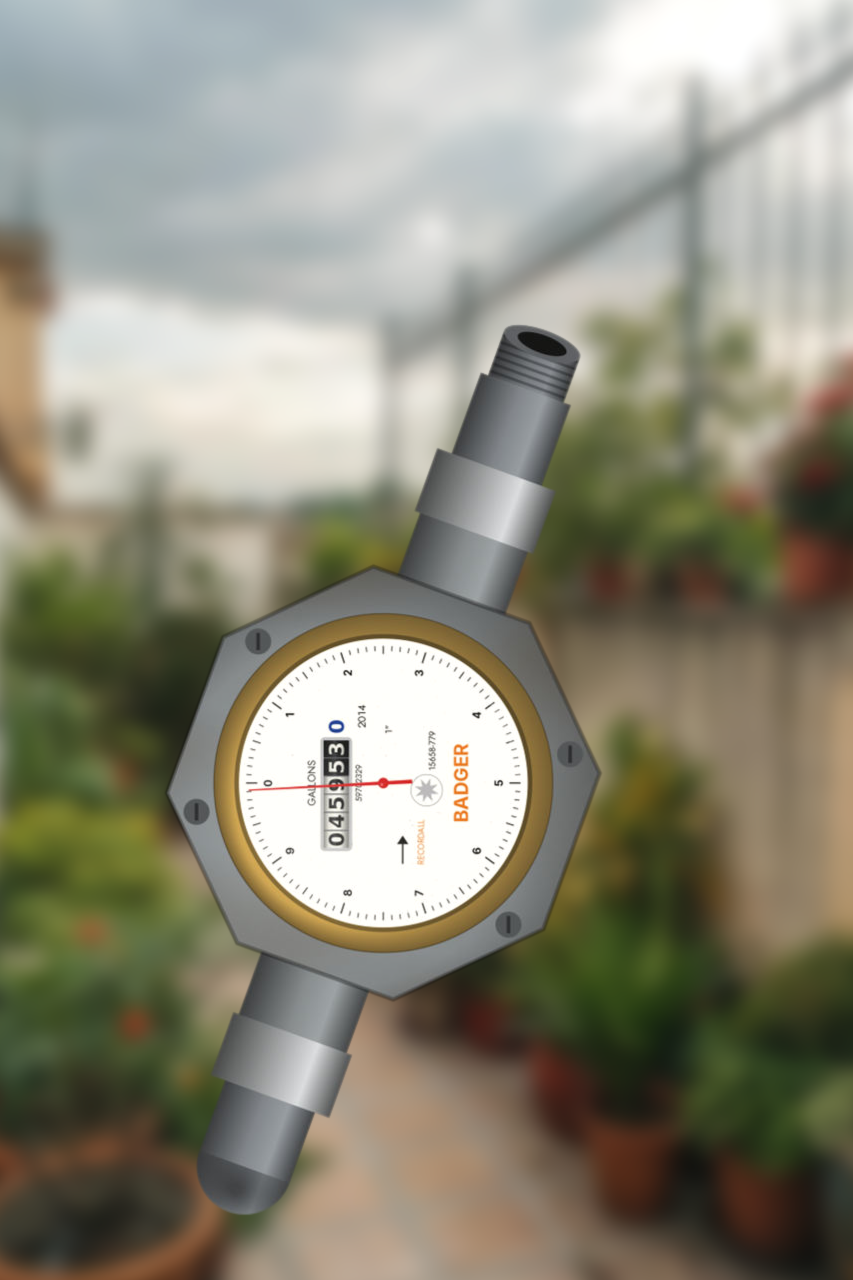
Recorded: {"value": 459529.9, "unit": "gal"}
